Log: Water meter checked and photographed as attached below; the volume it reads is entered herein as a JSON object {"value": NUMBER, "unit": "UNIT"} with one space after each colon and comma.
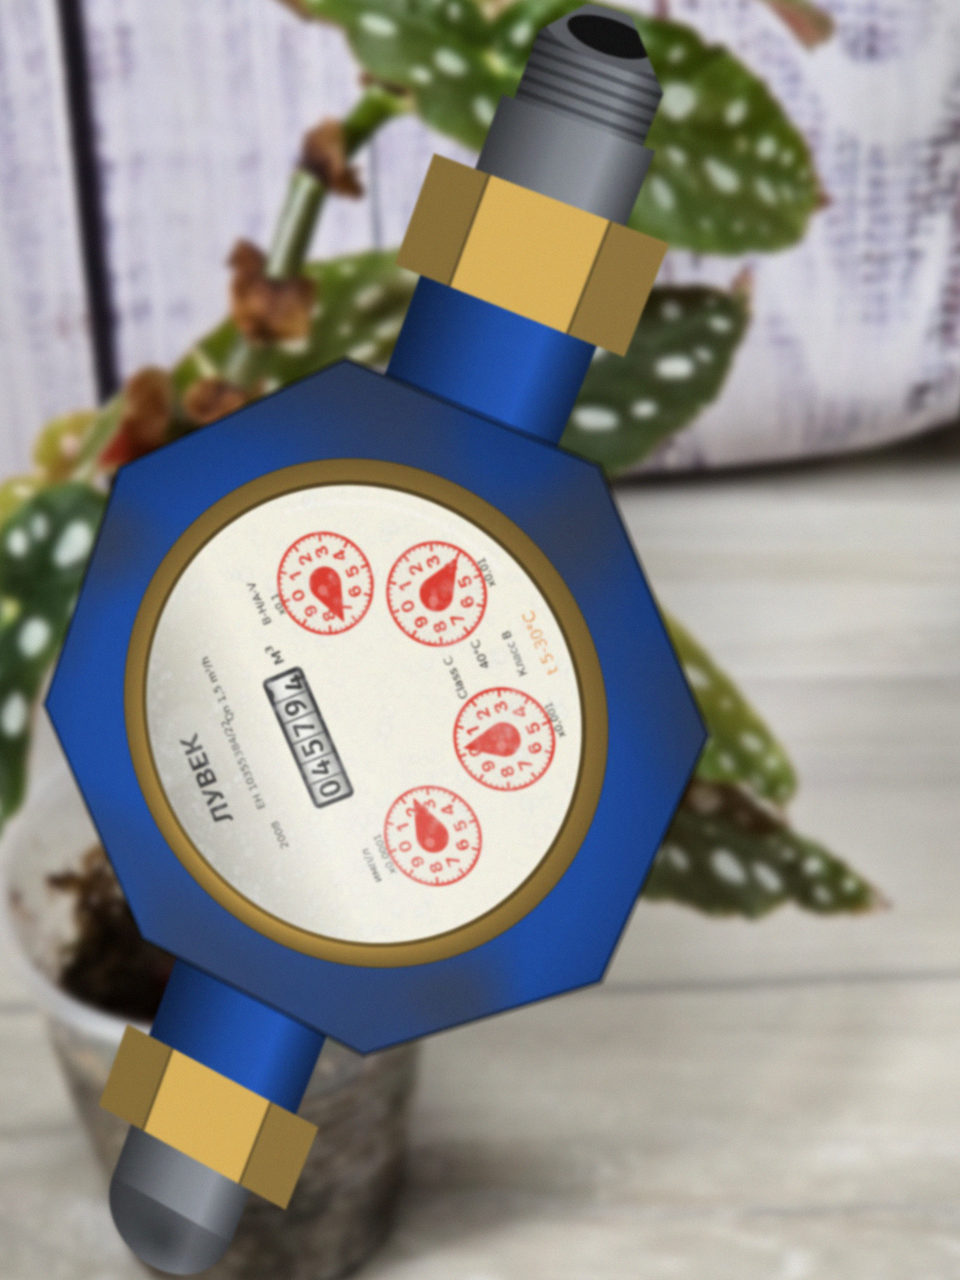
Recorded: {"value": 45793.7402, "unit": "m³"}
